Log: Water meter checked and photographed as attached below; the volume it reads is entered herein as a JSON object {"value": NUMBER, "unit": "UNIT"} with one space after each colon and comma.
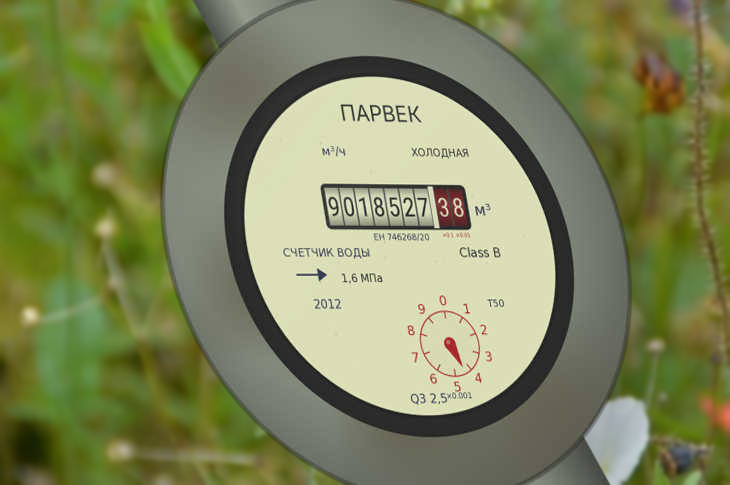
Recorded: {"value": 9018527.384, "unit": "m³"}
